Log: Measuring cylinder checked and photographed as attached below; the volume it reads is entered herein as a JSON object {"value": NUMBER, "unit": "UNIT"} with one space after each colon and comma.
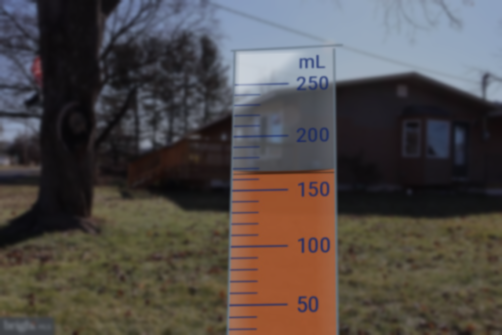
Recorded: {"value": 165, "unit": "mL"}
